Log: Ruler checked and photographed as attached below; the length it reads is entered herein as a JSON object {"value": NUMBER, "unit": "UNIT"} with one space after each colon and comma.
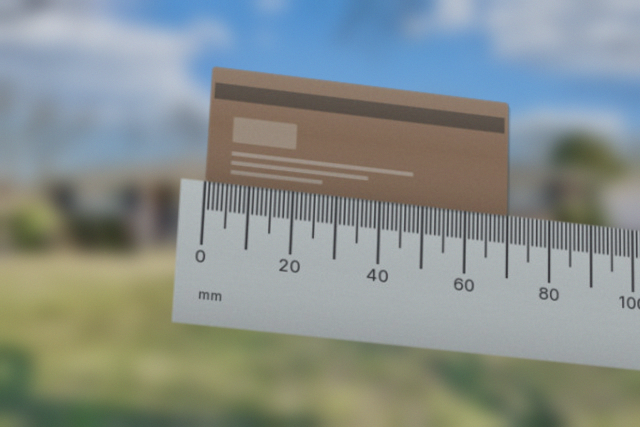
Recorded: {"value": 70, "unit": "mm"}
